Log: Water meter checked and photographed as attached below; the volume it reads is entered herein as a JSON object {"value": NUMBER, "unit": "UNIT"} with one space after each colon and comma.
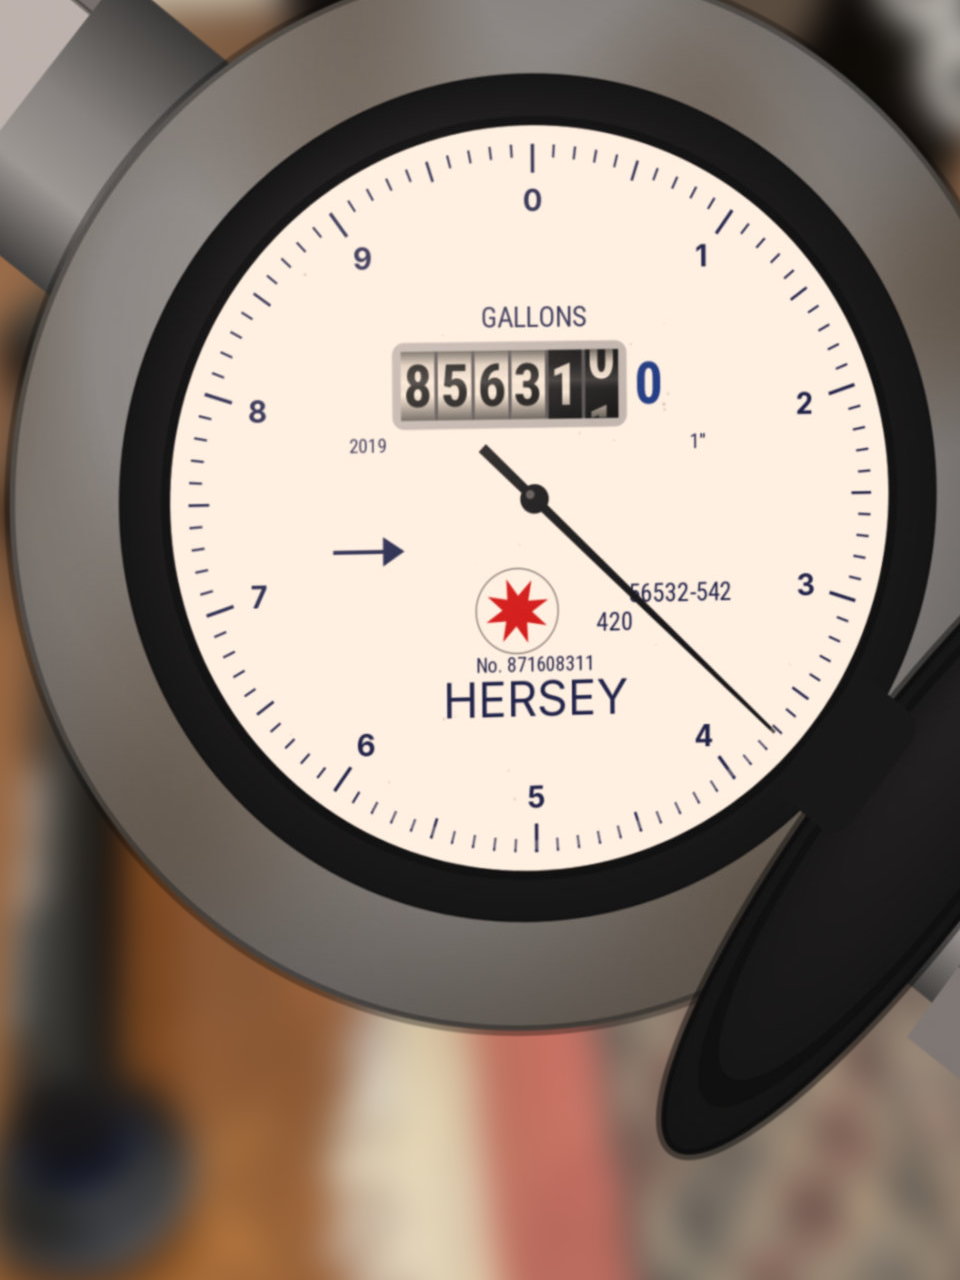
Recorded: {"value": 8563103.7, "unit": "gal"}
